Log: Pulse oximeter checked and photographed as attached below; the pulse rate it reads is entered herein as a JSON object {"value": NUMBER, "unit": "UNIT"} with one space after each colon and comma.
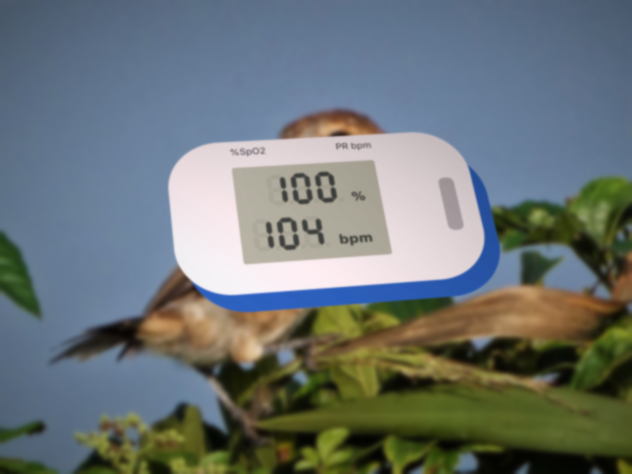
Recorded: {"value": 104, "unit": "bpm"}
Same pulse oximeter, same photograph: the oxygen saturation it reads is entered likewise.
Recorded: {"value": 100, "unit": "%"}
